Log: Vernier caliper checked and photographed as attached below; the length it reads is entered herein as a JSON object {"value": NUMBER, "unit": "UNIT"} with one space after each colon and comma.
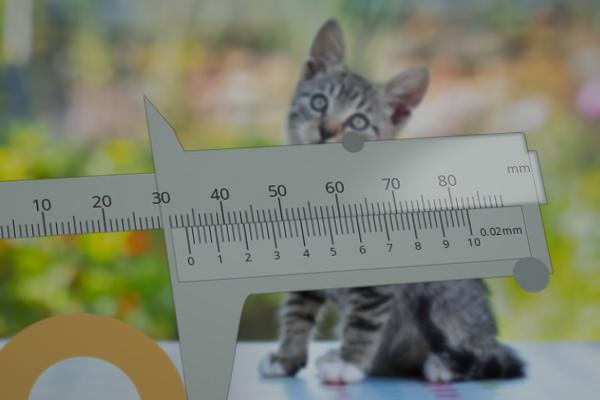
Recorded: {"value": 33.5, "unit": "mm"}
